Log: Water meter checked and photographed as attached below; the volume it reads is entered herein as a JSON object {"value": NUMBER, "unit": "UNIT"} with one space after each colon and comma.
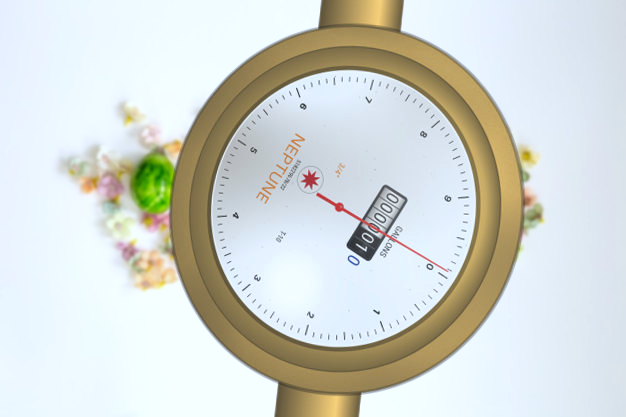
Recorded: {"value": 9.9, "unit": "gal"}
